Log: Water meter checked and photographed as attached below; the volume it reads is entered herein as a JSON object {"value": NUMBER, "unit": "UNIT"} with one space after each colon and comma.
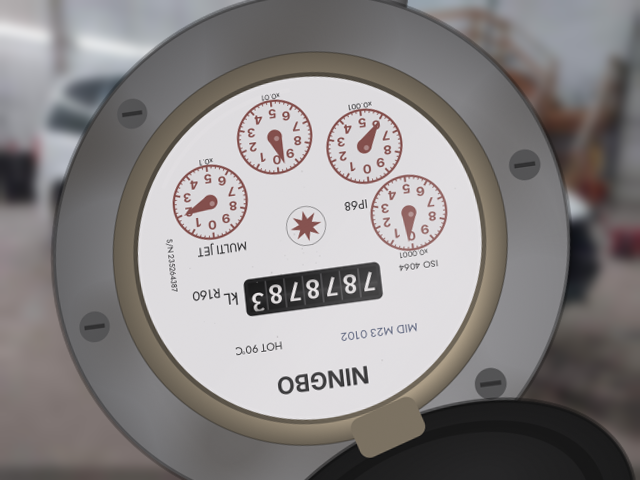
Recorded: {"value": 7878783.1960, "unit": "kL"}
